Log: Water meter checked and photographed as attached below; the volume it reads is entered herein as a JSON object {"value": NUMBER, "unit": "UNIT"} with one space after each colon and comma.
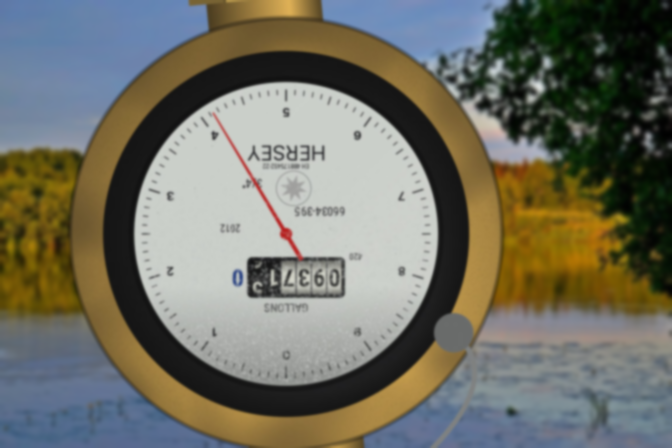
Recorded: {"value": 937154.1, "unit": "gal"}
